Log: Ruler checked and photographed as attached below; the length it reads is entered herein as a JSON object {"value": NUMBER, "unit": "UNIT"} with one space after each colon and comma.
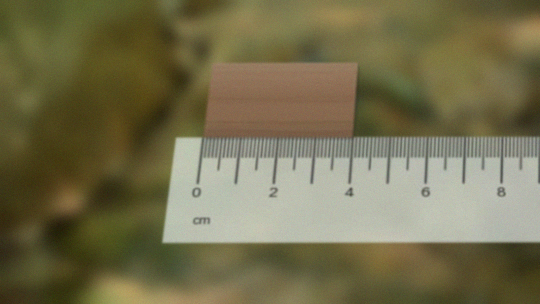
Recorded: {"value": 4, "unit": "cm"}
